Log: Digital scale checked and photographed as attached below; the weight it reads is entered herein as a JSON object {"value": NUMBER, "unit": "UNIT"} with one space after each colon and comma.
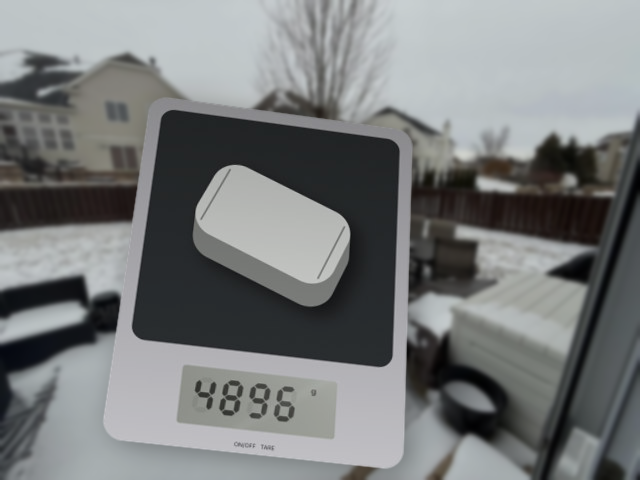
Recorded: {"value": 4896, "unit": "g"}
